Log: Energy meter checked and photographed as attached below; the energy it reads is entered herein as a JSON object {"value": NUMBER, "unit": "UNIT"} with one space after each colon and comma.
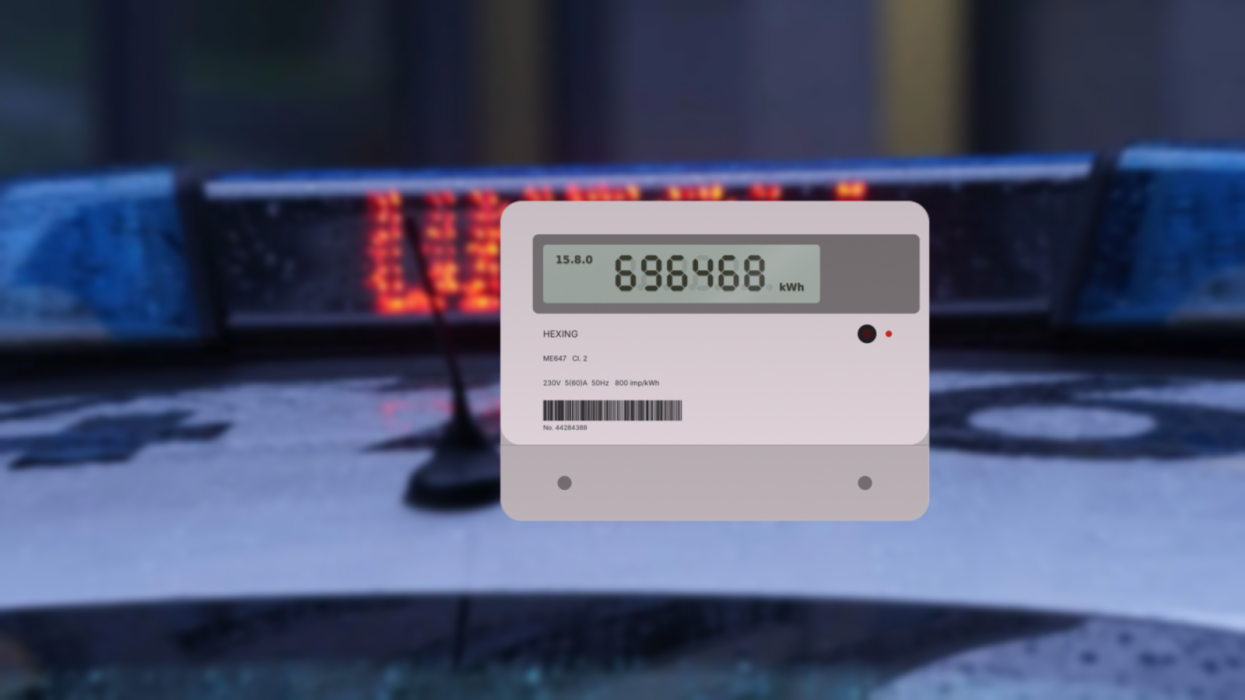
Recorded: {"value": 696468, "unit": "kWh"}
